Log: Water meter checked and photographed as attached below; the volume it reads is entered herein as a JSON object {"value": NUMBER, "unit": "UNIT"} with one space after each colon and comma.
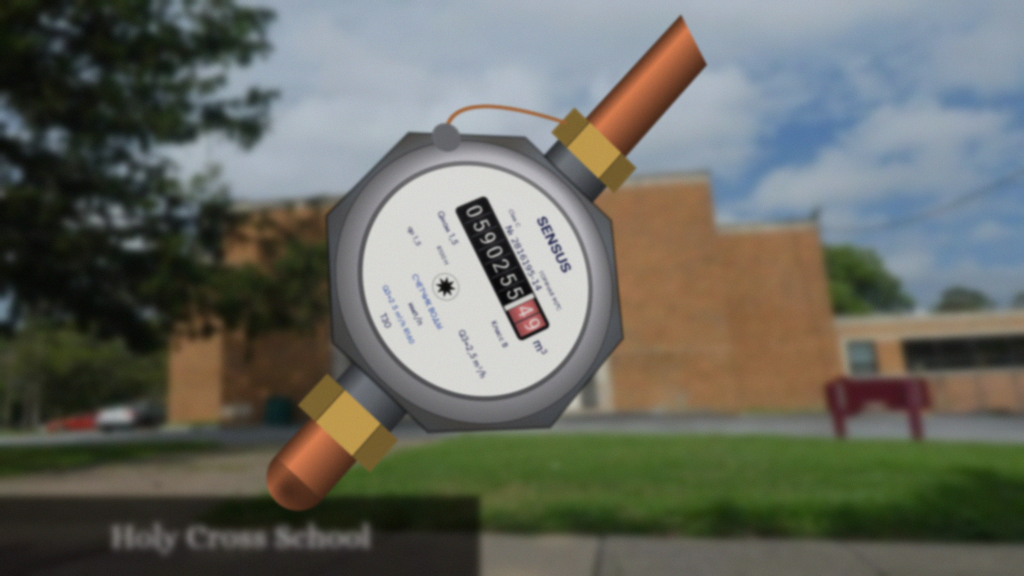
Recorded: {"value": 590255.49, "unit": "m³"}
